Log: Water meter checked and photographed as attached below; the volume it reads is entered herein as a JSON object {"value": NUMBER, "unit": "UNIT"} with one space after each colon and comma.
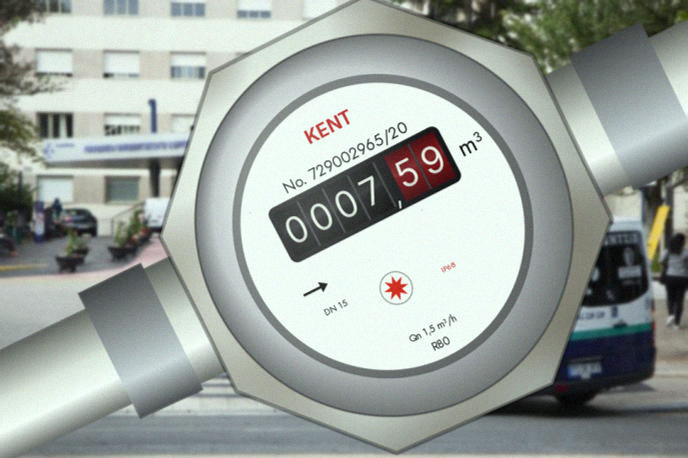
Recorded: {"value": 7.59, "unit": "m³"}
